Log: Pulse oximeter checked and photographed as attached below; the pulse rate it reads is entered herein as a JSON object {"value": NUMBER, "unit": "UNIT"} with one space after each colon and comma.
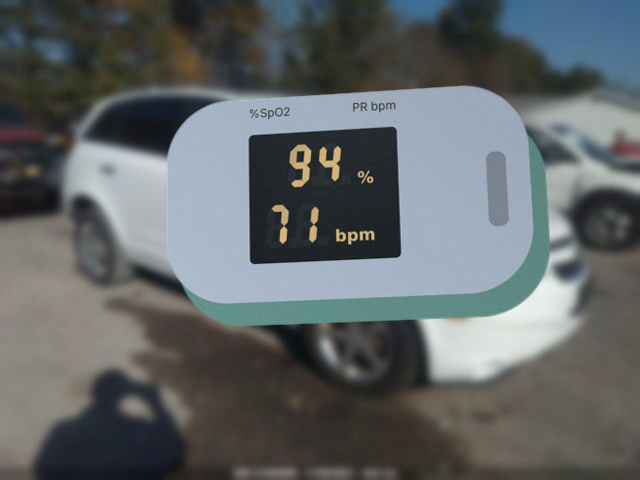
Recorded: {"value": 71, "unit": "bpm"}
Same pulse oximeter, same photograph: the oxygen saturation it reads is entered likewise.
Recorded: {"value": 94, "unit": "%"}
